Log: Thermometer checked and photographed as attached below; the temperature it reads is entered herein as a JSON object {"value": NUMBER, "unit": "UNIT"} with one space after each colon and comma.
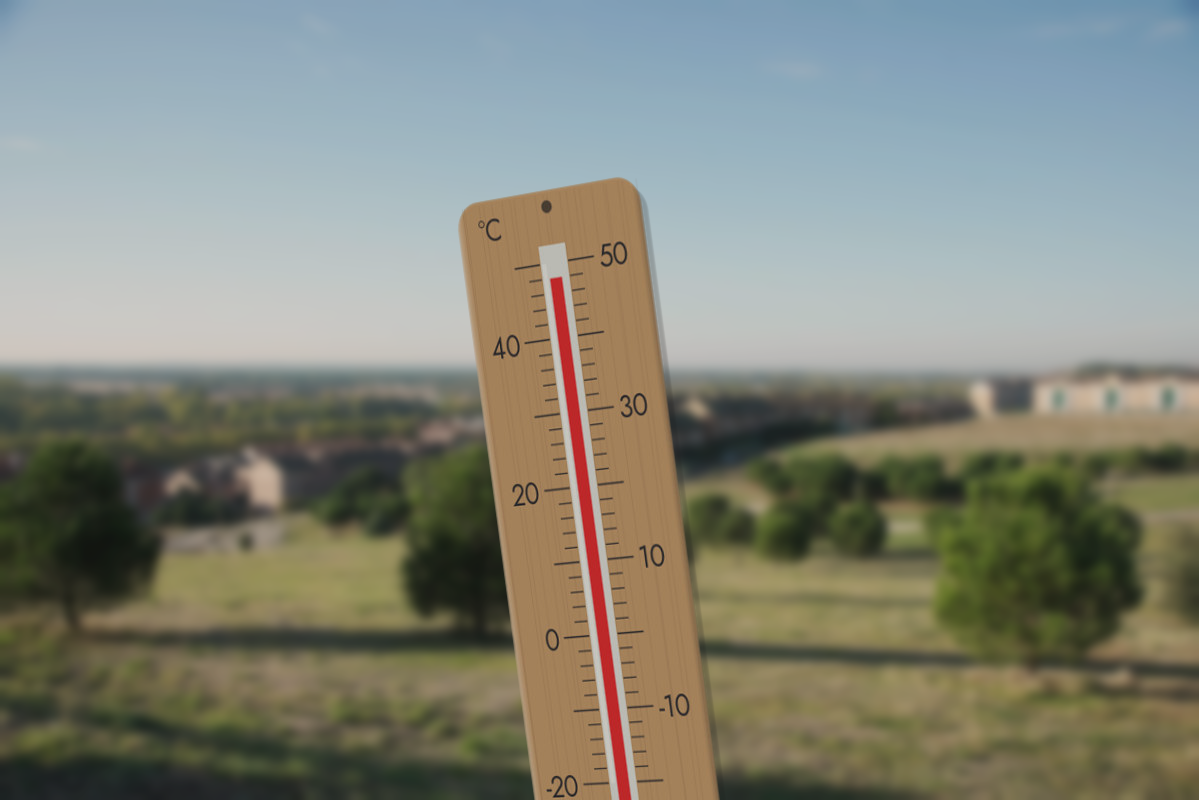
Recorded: {"value": 48, "unit": "°C"}
